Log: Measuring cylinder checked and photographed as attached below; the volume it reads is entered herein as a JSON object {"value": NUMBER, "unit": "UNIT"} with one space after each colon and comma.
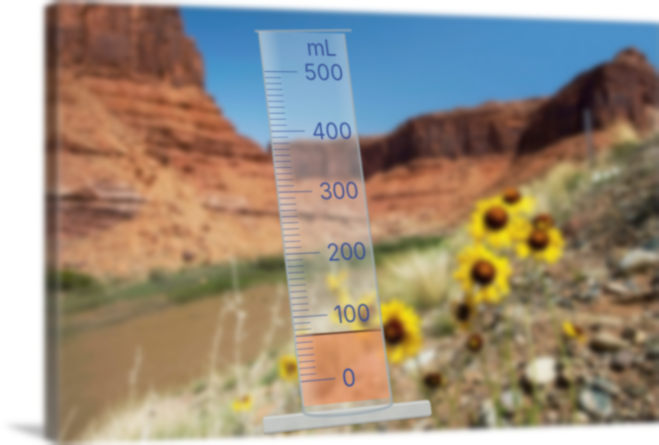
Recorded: {"value": 70, "unit": "mL"}
